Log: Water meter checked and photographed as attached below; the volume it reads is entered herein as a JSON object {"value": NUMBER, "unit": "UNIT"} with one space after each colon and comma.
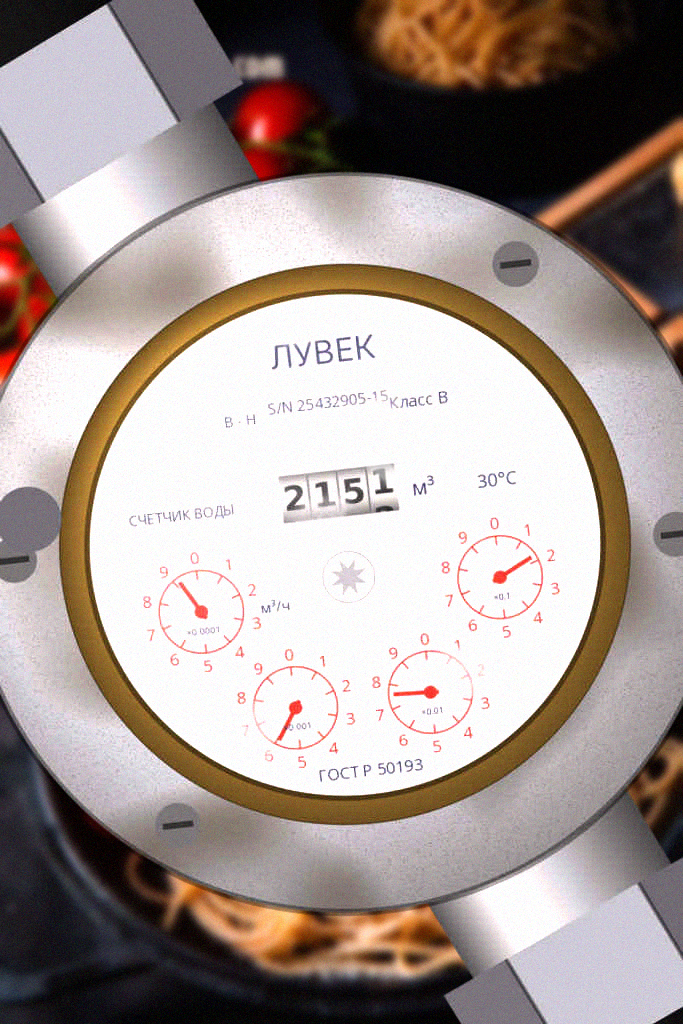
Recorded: {"value": 2151.1759, "unit": "m³"}
